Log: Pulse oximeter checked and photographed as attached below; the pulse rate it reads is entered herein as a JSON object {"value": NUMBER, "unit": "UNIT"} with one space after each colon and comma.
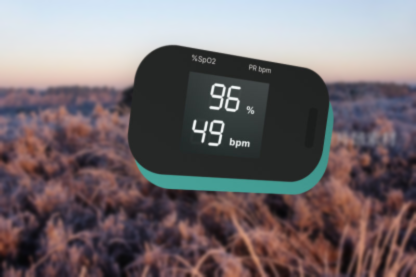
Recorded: {"value": 49, "unit": "bpm"}
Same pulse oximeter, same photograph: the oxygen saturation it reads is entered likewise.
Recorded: {"value": 96, "unit": "%"}
